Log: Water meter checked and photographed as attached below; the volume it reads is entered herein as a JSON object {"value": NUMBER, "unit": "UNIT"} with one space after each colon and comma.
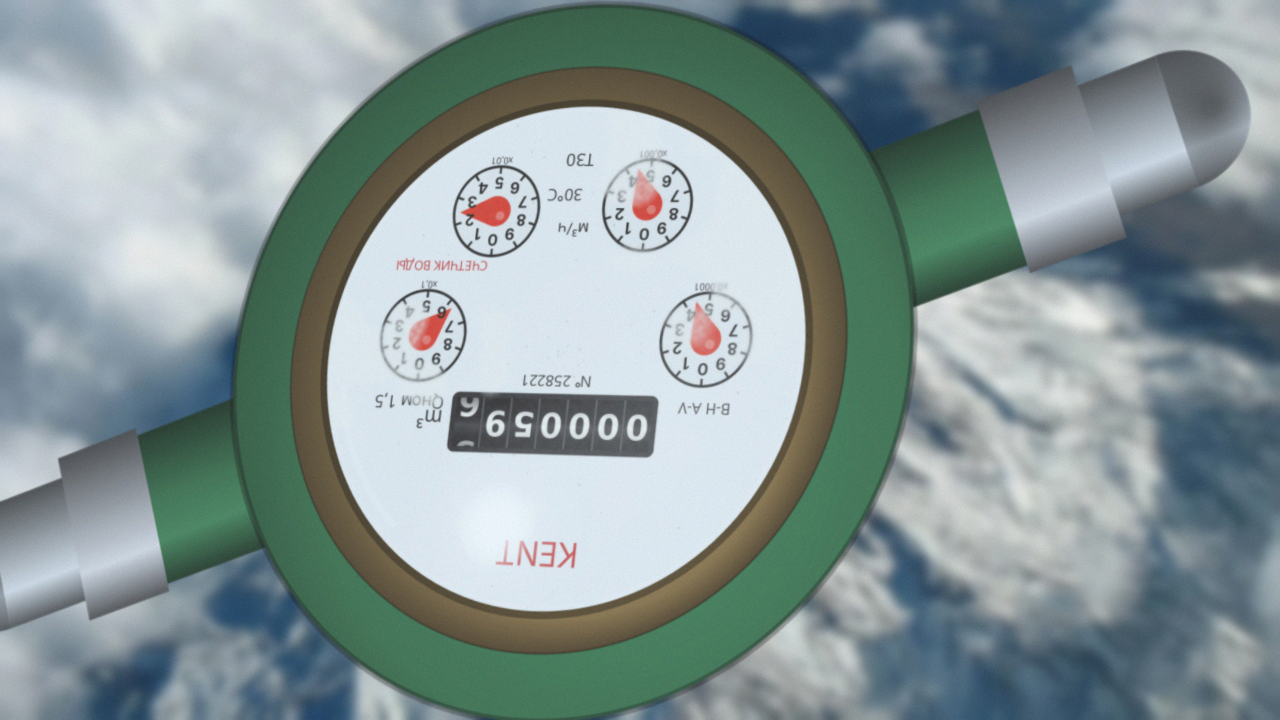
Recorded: {"value": 595.6244, "unit": "m³"}
